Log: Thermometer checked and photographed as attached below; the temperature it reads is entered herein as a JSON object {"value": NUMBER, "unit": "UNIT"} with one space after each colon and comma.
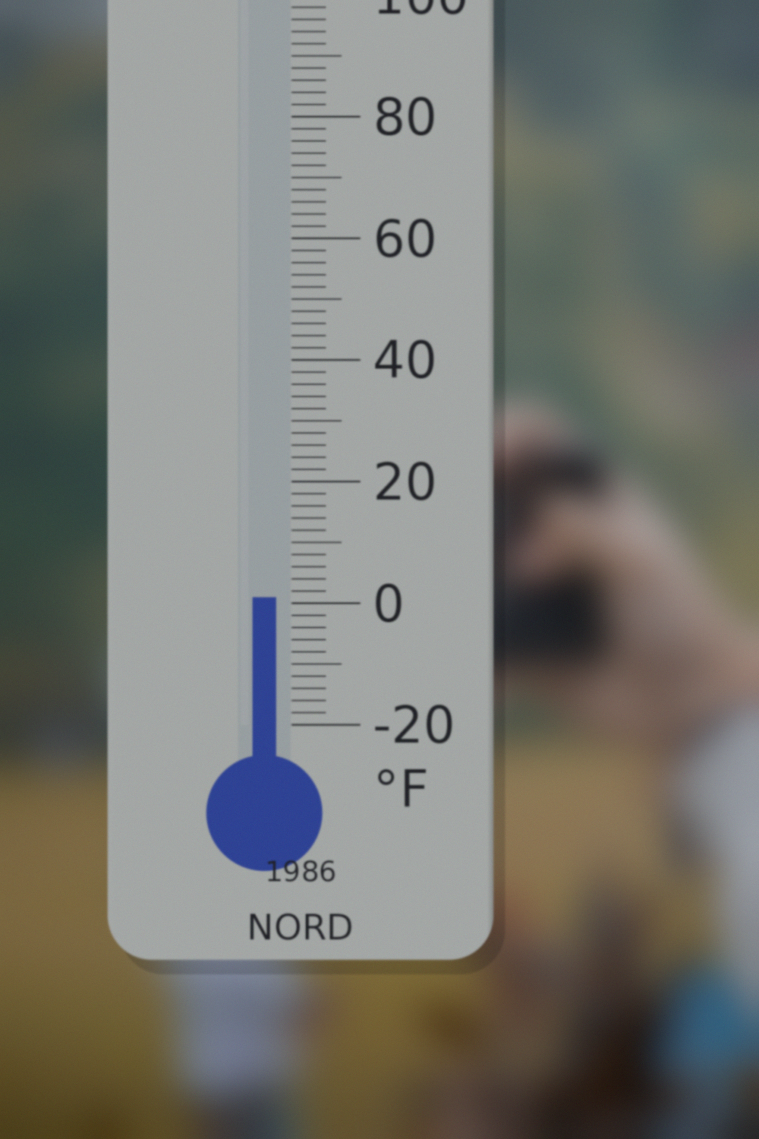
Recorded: {"value": 1, "unit": "°F"}
